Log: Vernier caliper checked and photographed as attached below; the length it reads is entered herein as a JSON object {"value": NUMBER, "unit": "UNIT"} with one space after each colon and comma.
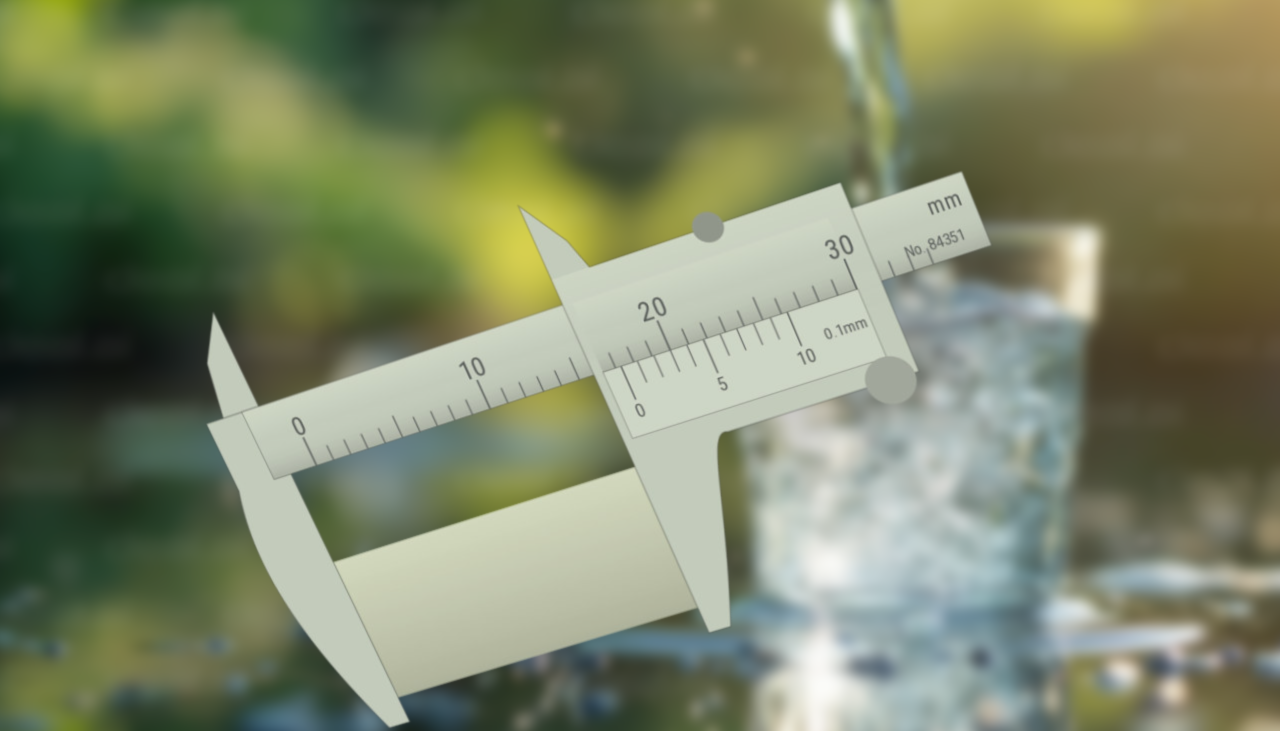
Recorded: {"value": 17.3, "unit": "mm"}
